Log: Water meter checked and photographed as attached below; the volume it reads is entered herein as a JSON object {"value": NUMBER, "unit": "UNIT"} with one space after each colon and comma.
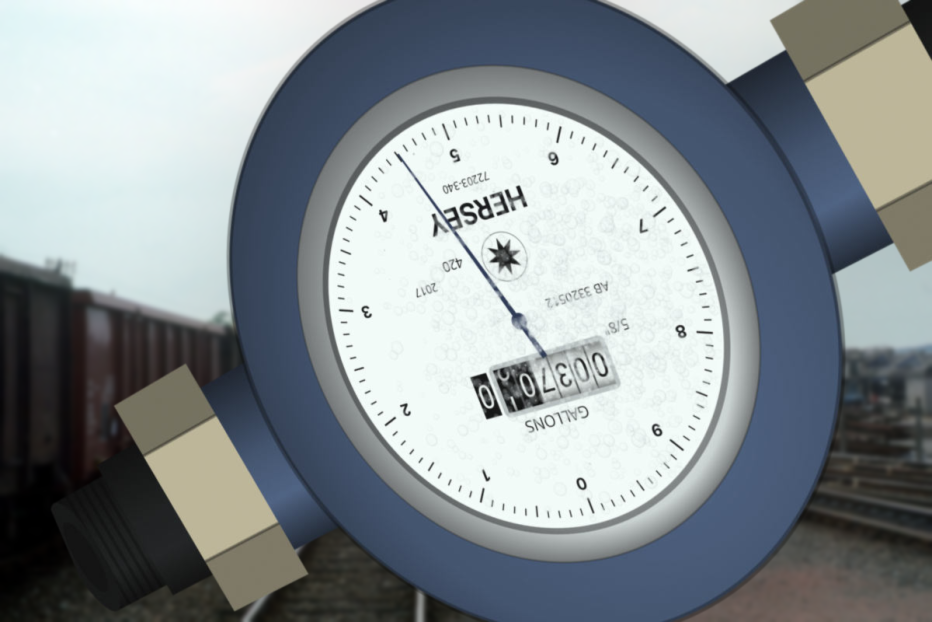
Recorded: {"value": 37014.5, "unit": "gal"}
